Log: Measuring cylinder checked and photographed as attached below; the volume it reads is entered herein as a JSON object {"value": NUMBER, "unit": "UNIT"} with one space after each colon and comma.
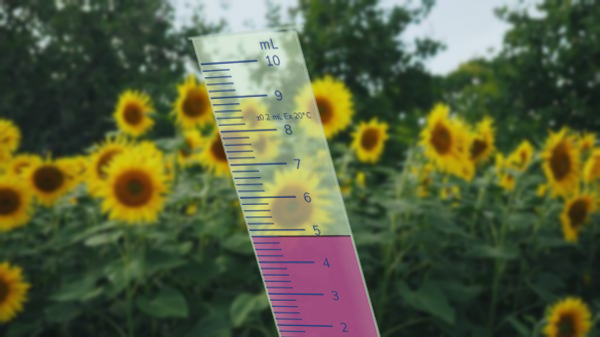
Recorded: {"value": 4.8, "unit": "mL"}
